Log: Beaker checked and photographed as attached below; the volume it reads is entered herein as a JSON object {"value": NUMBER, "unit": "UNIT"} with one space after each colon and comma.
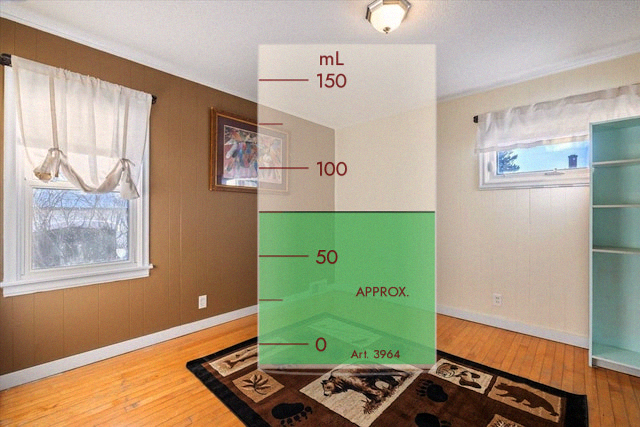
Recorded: {"value": 75, "unit": "mL"}
